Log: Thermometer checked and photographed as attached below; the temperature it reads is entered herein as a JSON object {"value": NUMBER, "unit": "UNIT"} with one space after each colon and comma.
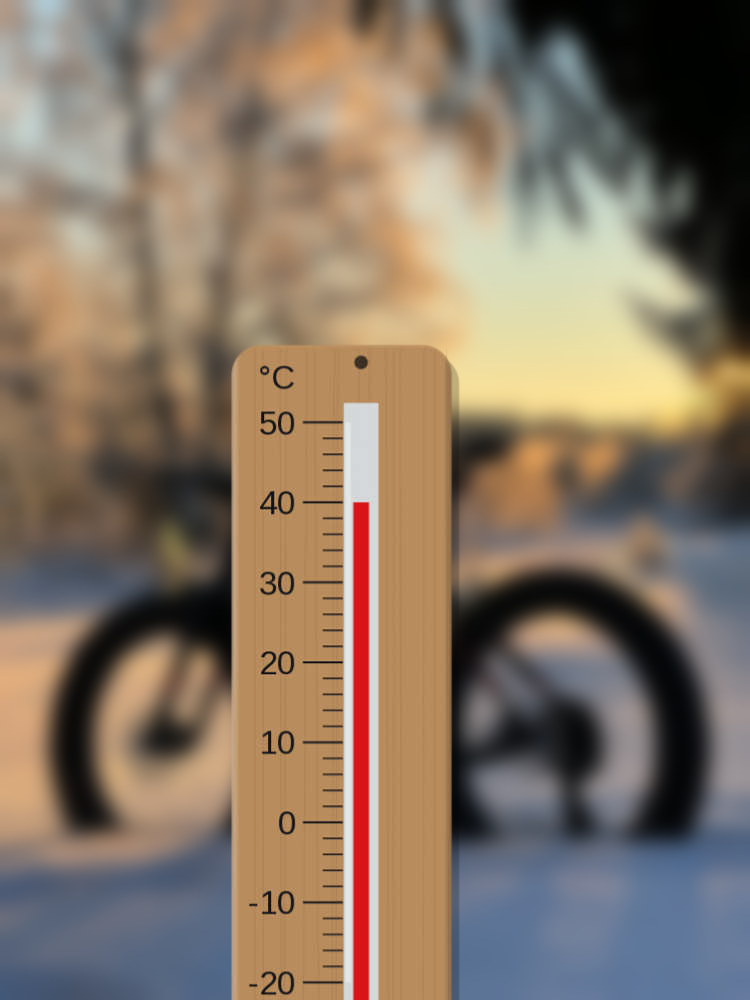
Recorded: {"value": 40, "unit": "°C"}
